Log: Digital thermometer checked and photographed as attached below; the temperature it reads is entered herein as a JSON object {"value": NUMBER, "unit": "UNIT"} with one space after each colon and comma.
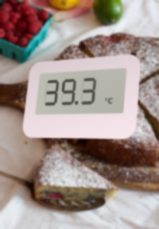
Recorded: {"value": 39.3, "unit": "°C"}
